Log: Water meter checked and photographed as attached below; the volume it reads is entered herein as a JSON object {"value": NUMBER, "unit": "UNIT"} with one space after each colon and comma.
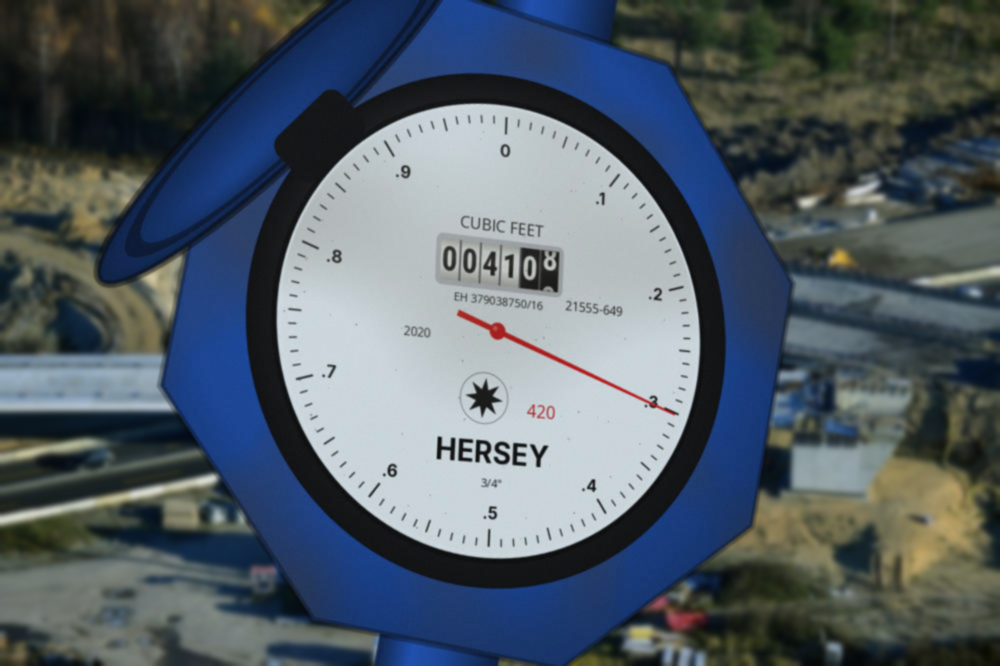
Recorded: {"value": 4108.30, "unit": "ft³"}
